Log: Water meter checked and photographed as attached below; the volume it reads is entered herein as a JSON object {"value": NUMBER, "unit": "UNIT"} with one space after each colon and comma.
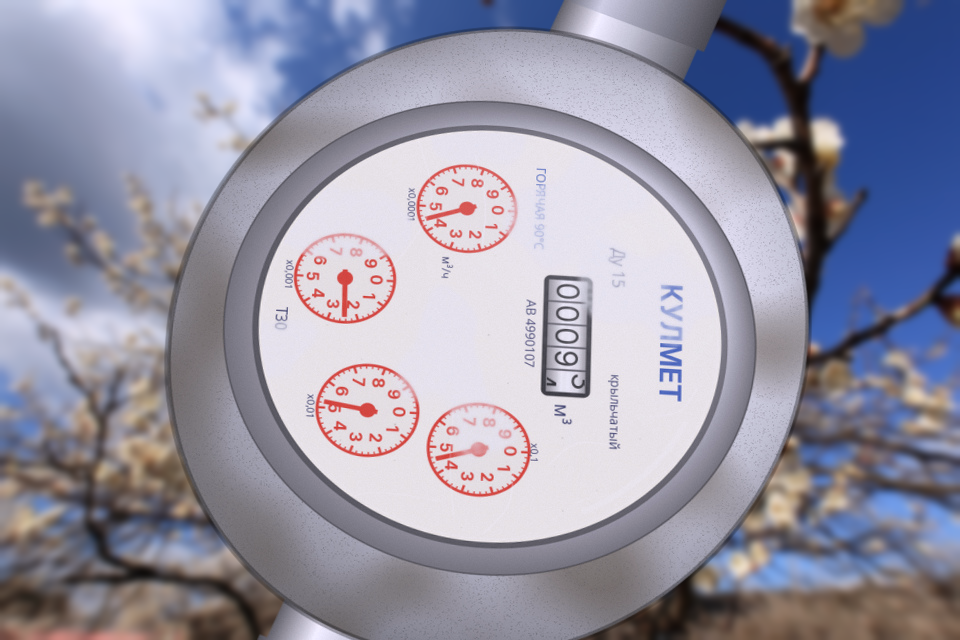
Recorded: {"value": 93.4524, "unit": "m³"}
